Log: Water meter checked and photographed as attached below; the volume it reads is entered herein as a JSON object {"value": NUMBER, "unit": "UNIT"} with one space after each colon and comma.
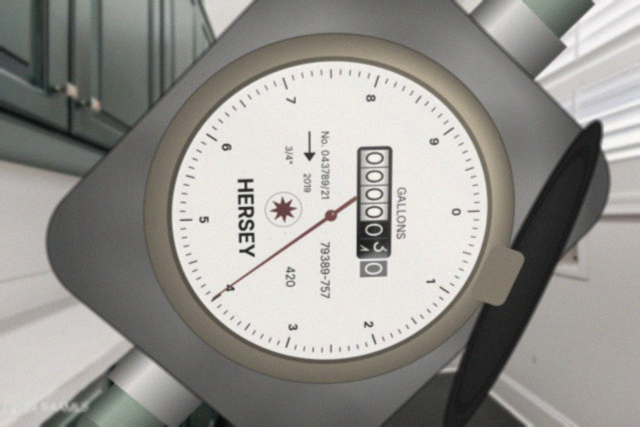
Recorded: {"value": 34.0, "unit": "gal"}
